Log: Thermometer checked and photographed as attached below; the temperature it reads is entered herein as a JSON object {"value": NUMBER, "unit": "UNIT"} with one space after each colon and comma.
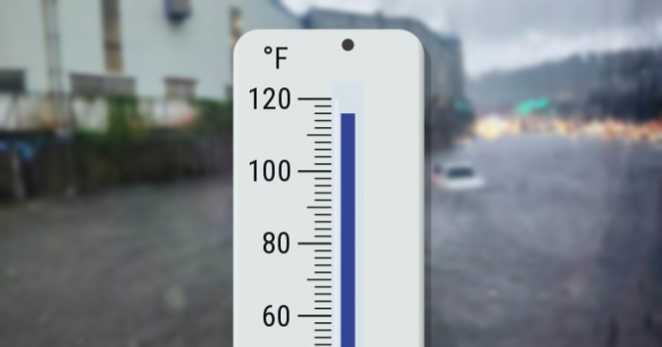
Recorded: {"value": 116, "unit": "°F"}
